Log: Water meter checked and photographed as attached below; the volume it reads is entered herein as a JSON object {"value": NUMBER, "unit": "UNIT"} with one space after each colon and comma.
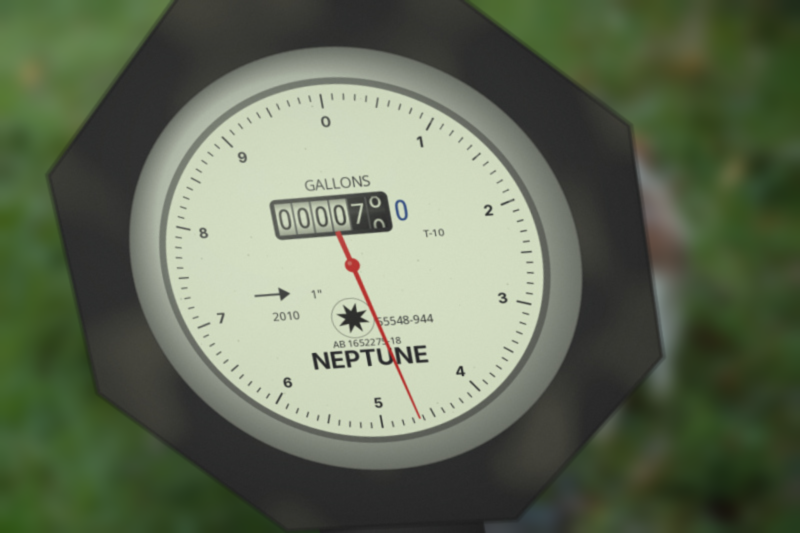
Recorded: {"value": 784.6, "unit": "gal"}
